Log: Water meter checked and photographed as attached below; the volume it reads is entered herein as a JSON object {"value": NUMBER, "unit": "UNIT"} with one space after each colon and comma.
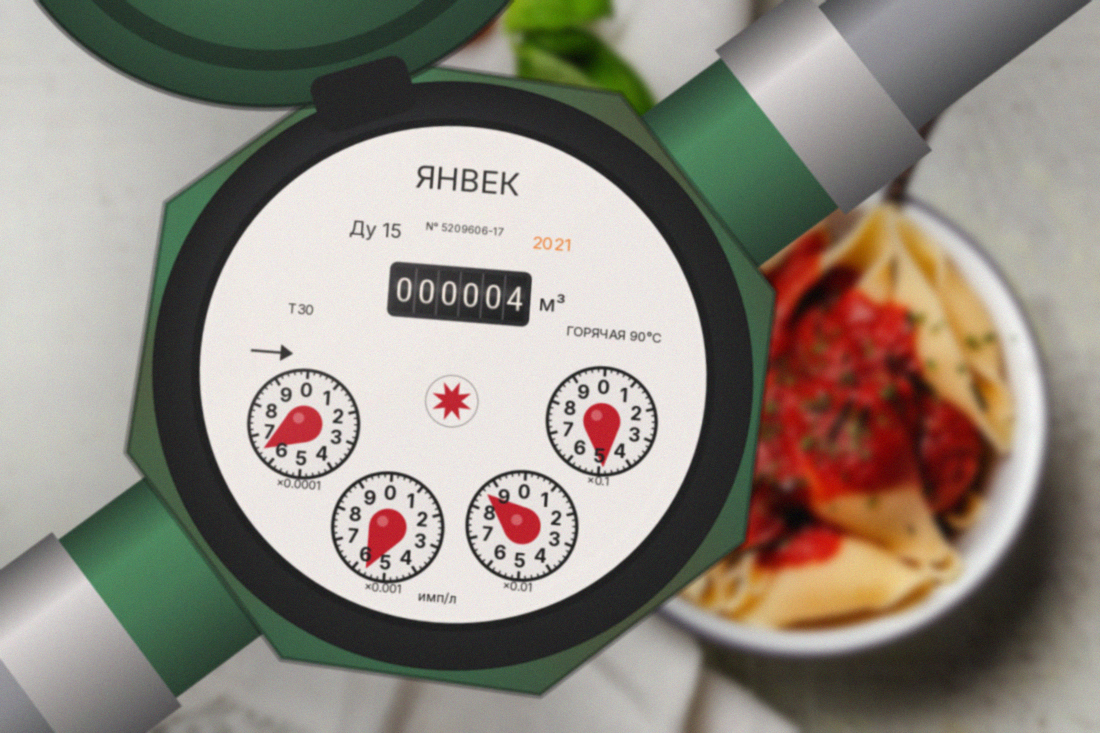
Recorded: {"value": 4.4856, "unit": "m³"}
